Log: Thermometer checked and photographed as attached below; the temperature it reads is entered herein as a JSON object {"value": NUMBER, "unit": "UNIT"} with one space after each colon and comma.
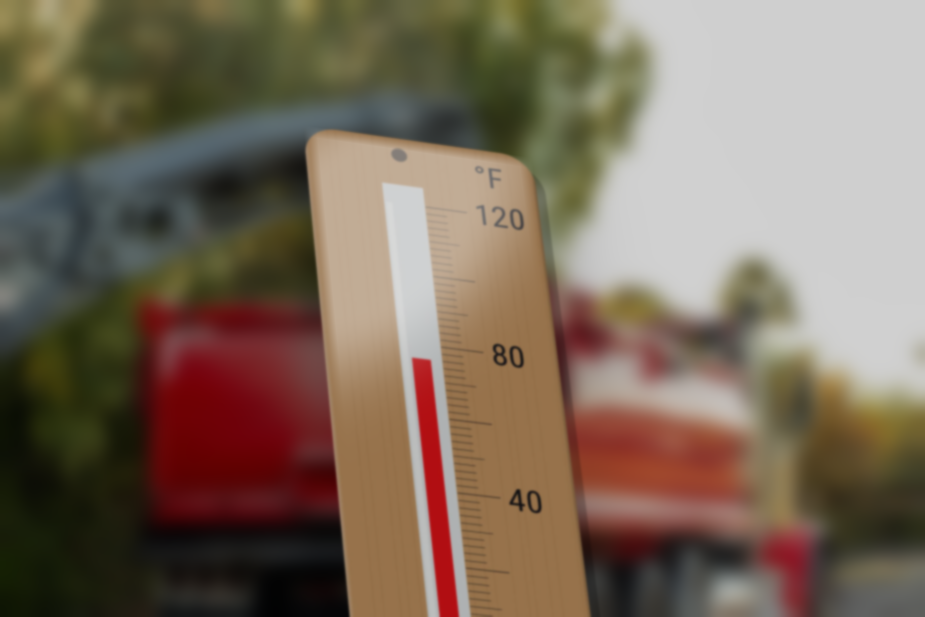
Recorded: {"value": 76, "unit": "°F"}
